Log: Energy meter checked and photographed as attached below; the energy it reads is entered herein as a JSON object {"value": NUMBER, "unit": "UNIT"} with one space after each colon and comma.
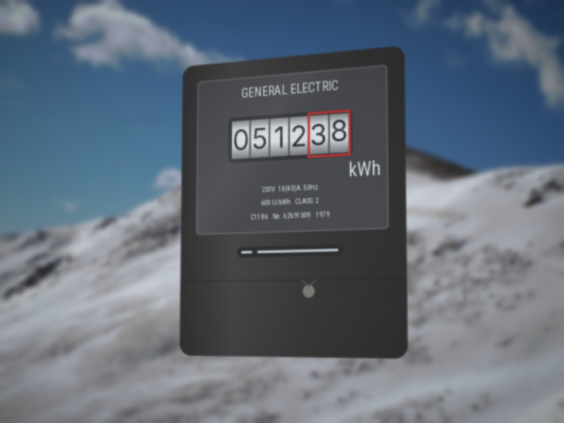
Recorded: {"value": 512.38, "unit": "kWh"}
